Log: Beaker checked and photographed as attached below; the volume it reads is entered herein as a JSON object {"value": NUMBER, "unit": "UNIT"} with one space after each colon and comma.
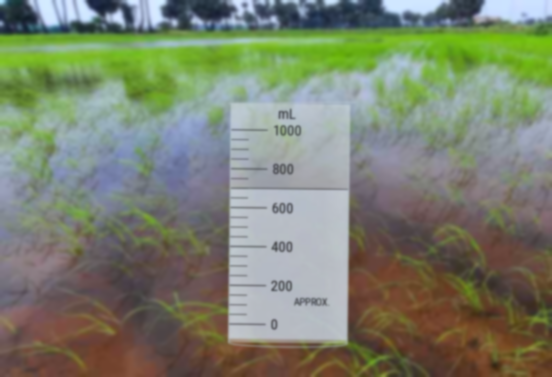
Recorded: {"value": 700, "unit": "mL"}
